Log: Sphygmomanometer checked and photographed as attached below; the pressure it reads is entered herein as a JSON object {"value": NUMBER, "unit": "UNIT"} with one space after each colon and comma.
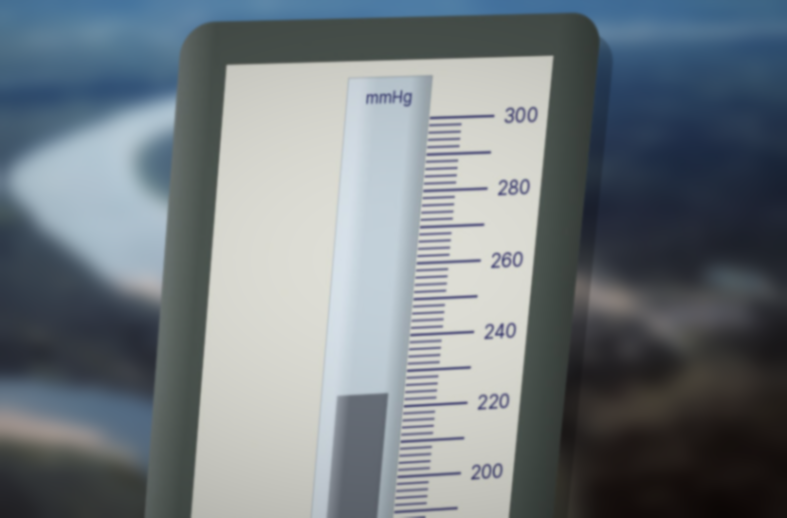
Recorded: {"value": 224, "unit": "mmHg"}
